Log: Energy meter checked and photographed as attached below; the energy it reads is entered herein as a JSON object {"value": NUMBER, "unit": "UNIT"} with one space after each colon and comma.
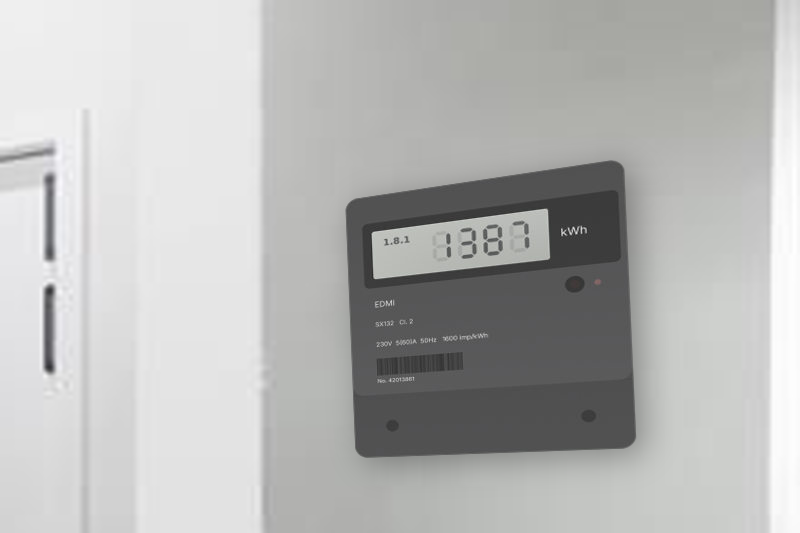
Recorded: {"value": 1387, "unit": "kWh"}
